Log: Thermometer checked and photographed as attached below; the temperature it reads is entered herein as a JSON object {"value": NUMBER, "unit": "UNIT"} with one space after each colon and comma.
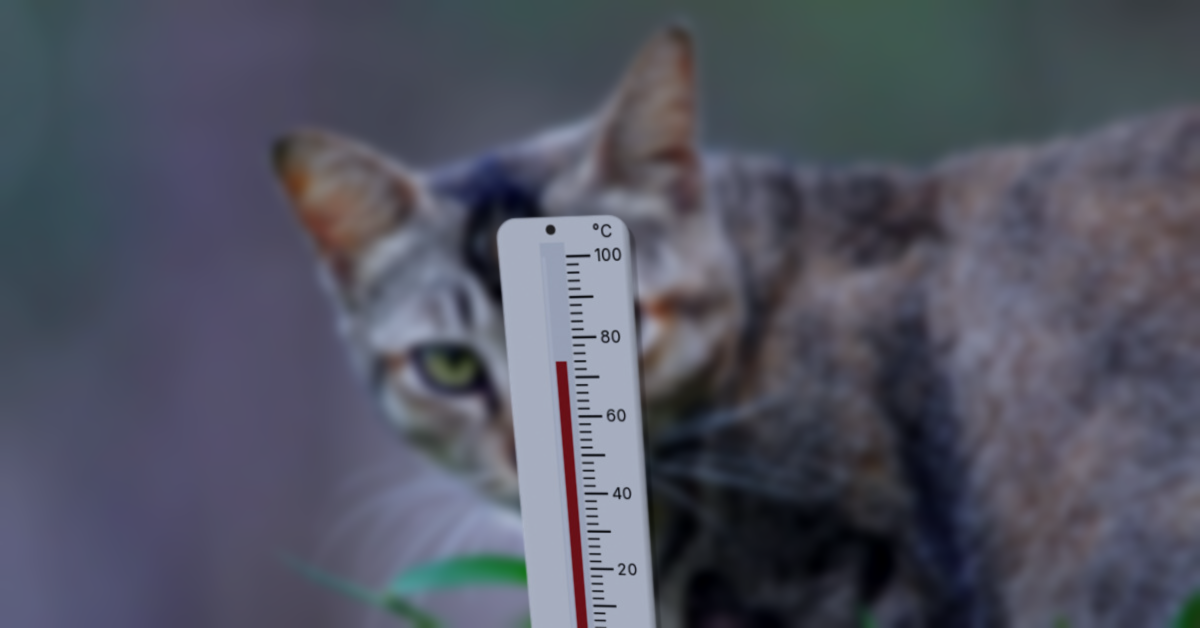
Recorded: {"value": 74, "unit": "°C"}
